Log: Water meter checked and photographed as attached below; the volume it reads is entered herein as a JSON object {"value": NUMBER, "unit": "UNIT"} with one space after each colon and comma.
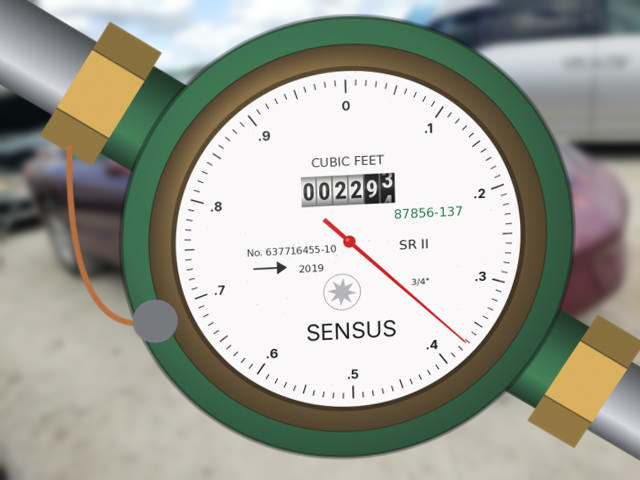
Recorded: {"value": 2293.37, "unit": "ft³"}
